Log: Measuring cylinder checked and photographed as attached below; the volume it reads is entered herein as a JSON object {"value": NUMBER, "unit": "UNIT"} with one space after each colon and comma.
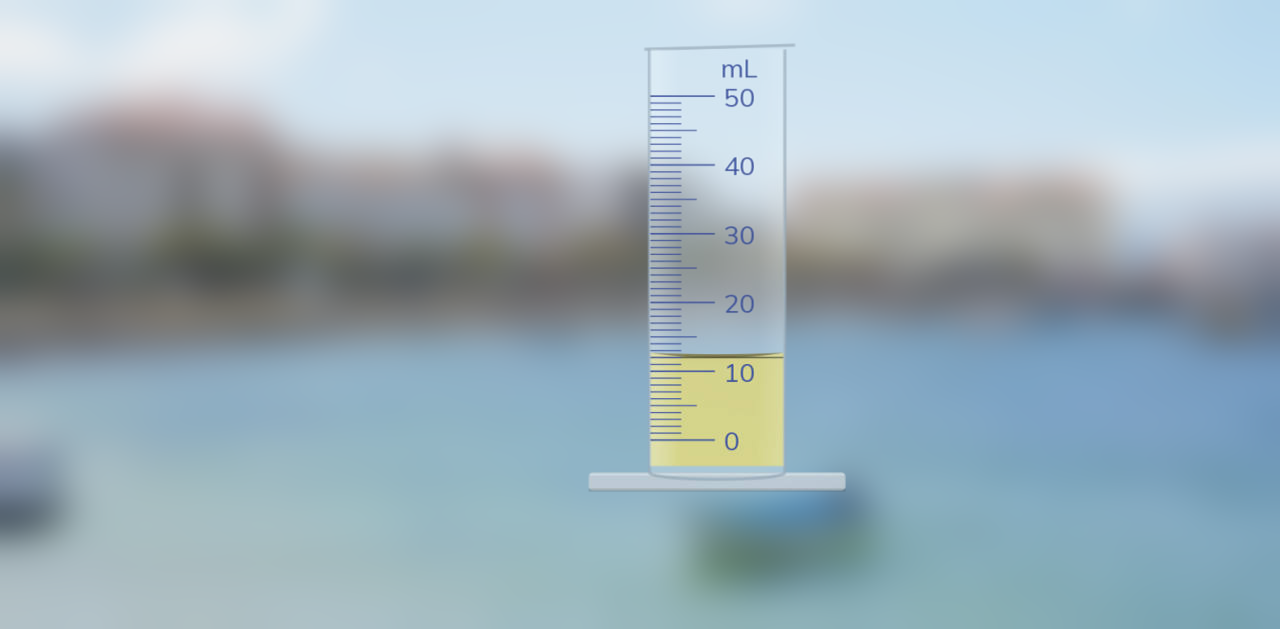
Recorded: {"value": 12, "unit": "mL"}
